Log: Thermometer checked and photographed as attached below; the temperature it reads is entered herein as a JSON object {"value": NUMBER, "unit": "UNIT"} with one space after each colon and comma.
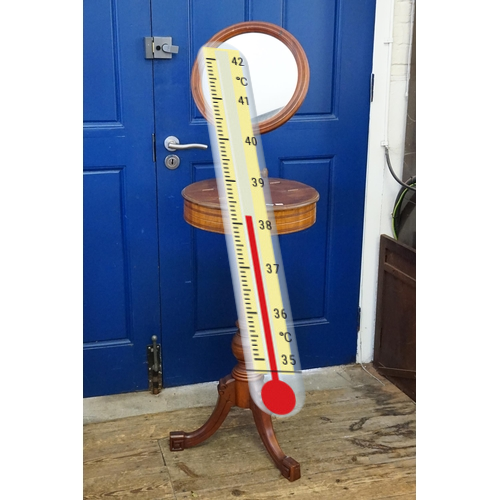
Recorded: {"value": 38.2, "unit": "°C"}
